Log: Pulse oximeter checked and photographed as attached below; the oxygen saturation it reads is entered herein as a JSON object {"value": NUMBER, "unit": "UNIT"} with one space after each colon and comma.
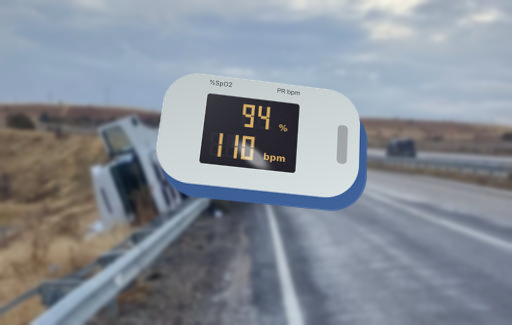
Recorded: {"value": 94, "unit": "%"}
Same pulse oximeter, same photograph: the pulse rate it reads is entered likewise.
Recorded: {"value": 110, "unit": "bpm"}
